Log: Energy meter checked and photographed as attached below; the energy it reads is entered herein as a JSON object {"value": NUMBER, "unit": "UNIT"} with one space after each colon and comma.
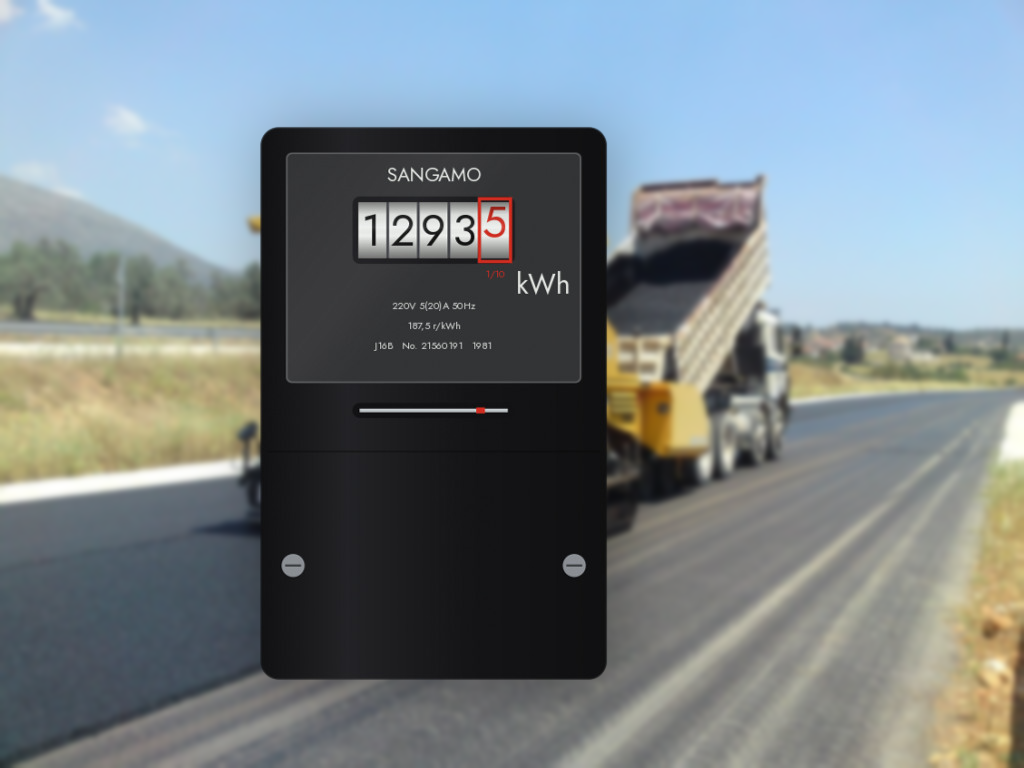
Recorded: {"value": 1293.5, "unit": "kWh"}
